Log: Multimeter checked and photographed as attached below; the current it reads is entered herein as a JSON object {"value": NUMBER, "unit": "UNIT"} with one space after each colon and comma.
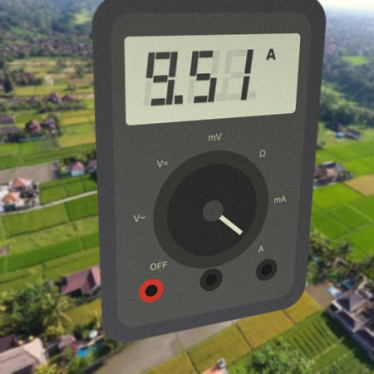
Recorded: {"value": 9.51, "unit": "A"}
